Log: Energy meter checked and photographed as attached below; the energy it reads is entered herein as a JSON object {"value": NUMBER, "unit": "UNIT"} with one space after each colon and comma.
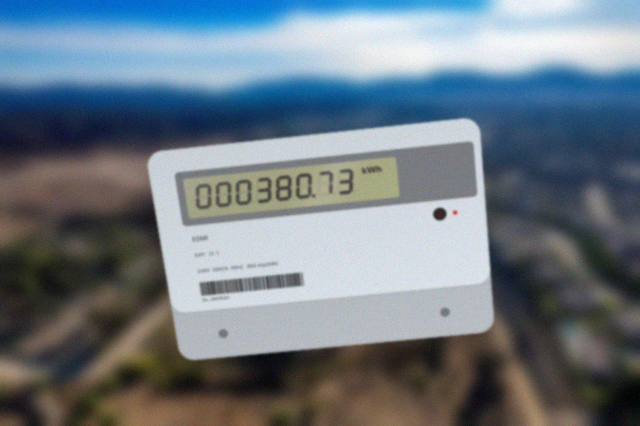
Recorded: {"value": 380.73, "unit": "kWh"}
